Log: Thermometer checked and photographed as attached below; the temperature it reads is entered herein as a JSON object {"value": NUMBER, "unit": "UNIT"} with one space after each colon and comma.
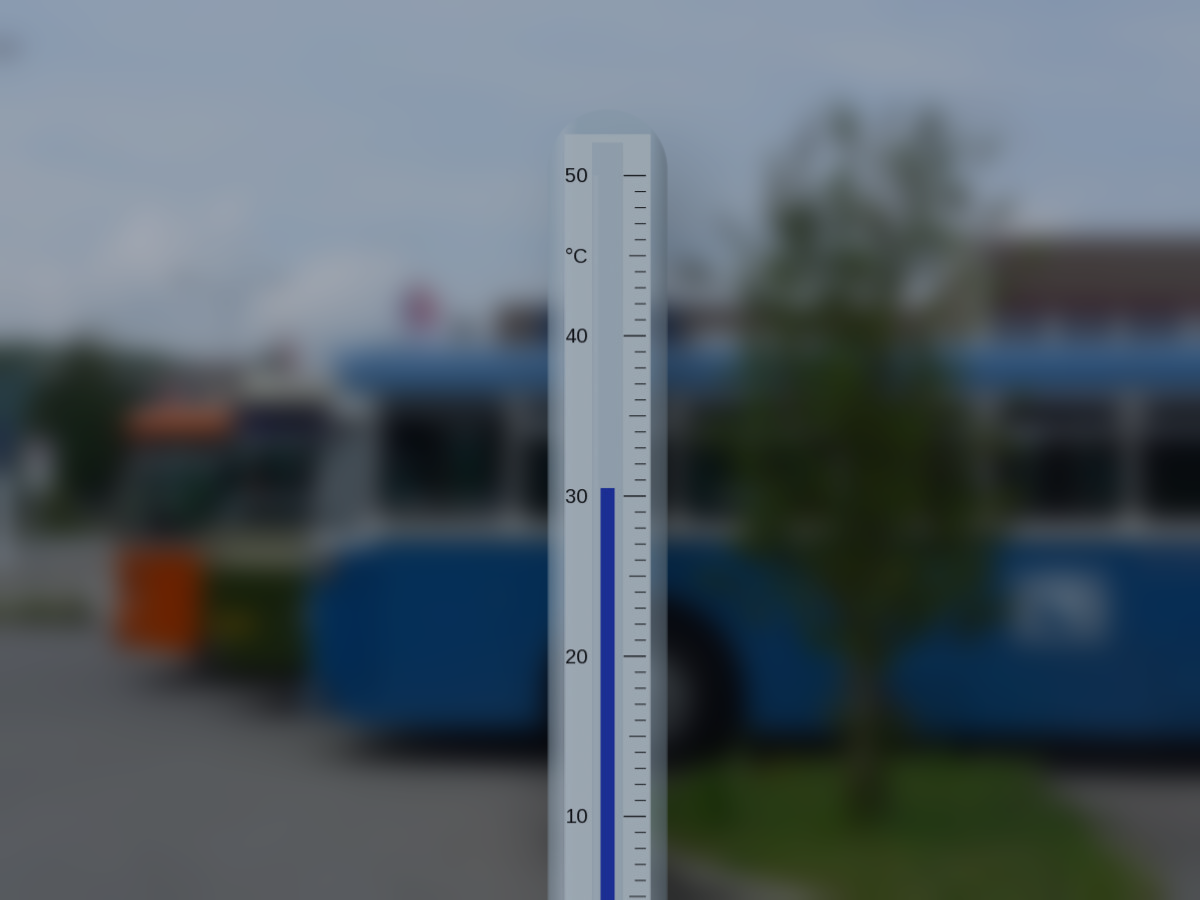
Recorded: {"value": 30.5, "unit": "°C"}
